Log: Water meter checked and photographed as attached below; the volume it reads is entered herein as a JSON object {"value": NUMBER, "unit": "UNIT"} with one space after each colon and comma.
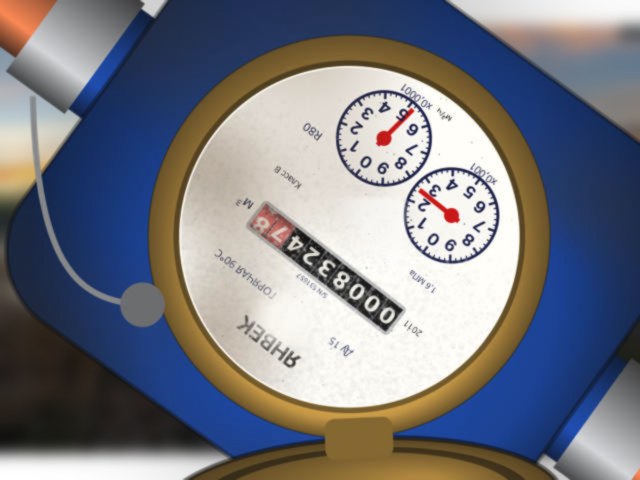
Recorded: {"value": 8324.7825, "unit": "m³"}
